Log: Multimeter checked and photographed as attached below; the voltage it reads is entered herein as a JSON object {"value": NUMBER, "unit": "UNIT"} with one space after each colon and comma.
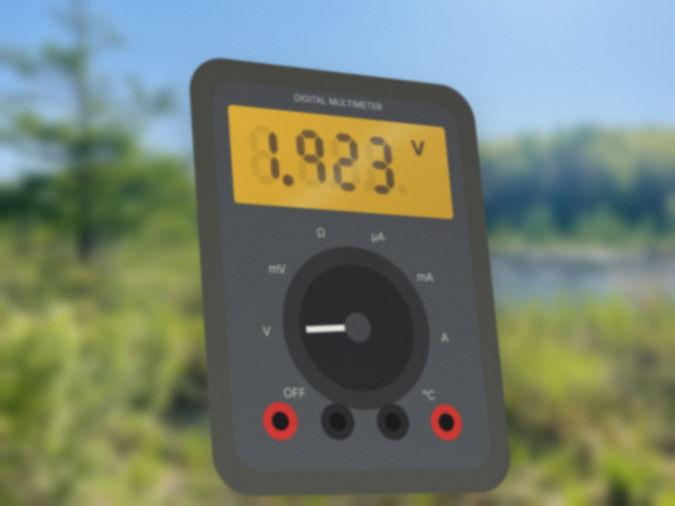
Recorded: {"value": 1.923, "unit": "V"}
